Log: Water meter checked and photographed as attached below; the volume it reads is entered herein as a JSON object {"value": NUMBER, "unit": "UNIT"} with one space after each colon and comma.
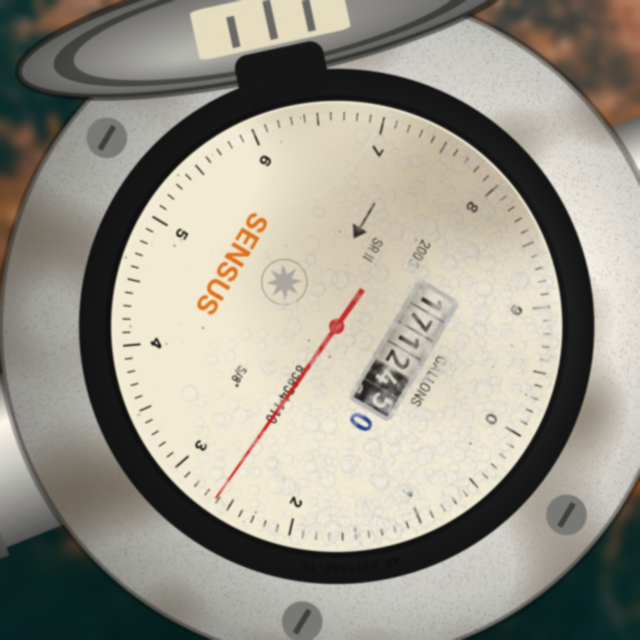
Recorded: {"value": 1712452.6, "unit": "gal"}
